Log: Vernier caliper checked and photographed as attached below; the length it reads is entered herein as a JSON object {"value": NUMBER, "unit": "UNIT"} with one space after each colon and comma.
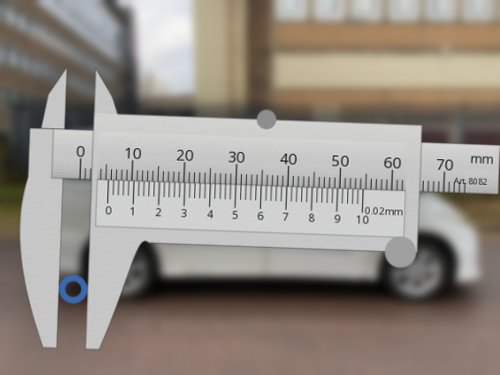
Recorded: {"value": 5.5, "unit": "mm"}
